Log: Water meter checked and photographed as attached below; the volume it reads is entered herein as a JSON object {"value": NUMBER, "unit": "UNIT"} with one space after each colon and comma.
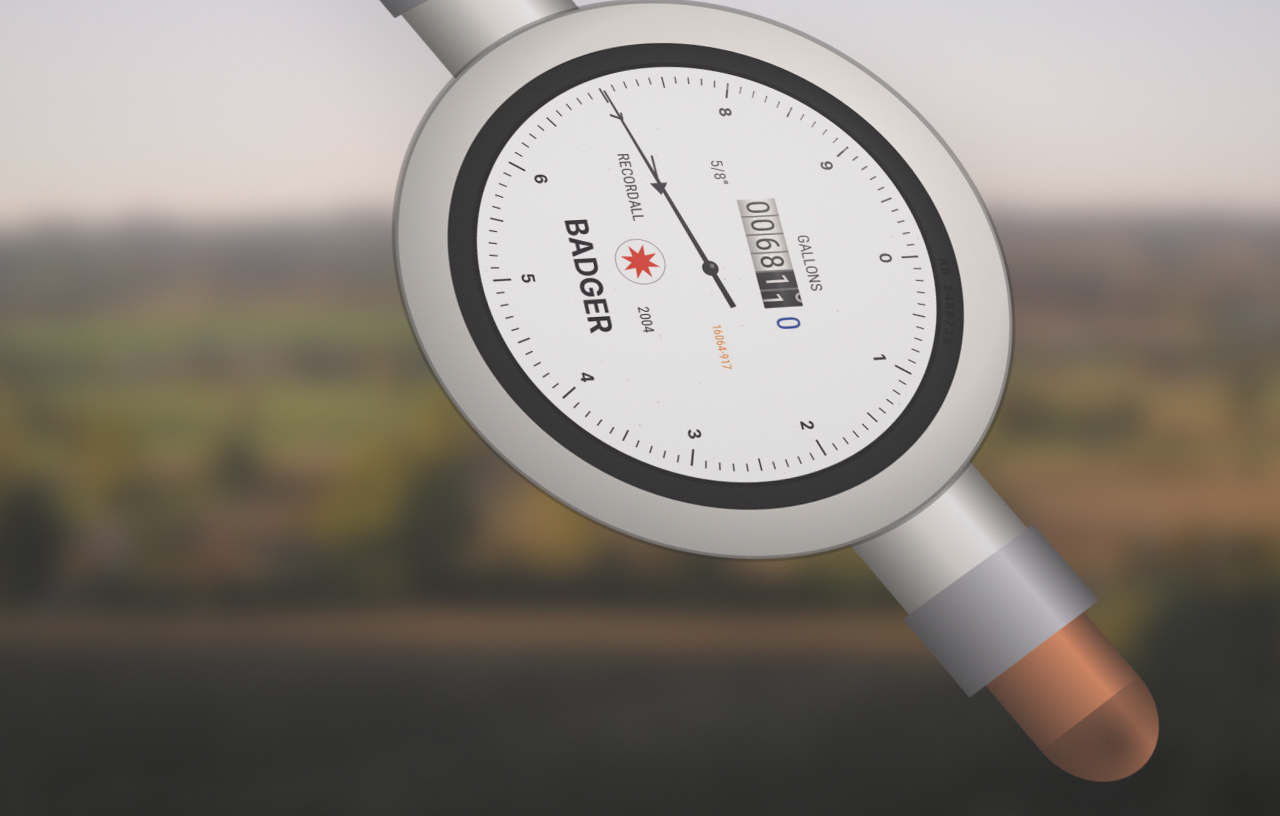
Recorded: {"value": 68107.0, "unit": "gal"}
